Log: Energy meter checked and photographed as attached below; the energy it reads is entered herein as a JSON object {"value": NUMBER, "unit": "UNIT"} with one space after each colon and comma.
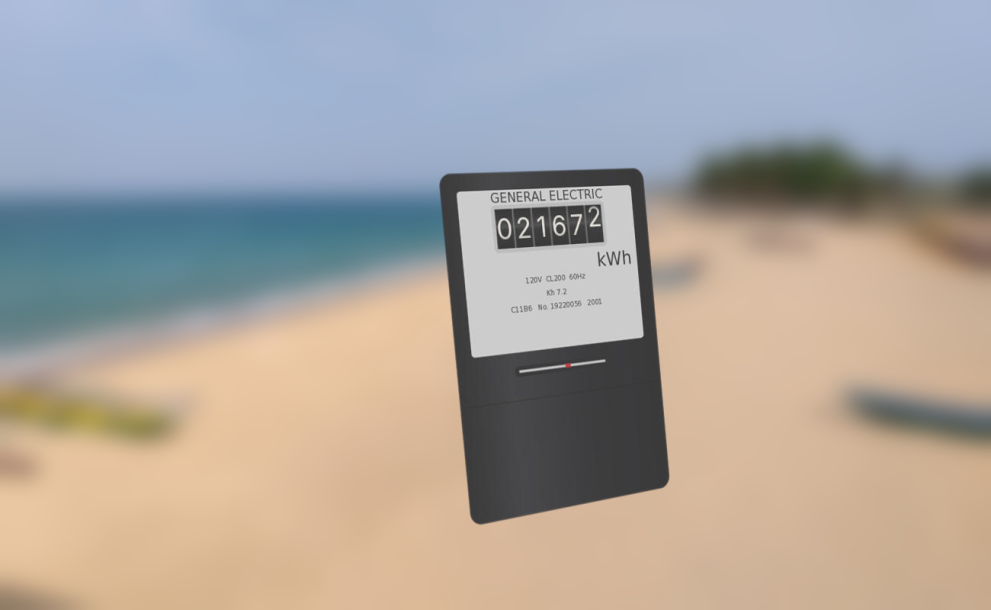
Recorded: {"value": 21672, "unit": "kWh"}
